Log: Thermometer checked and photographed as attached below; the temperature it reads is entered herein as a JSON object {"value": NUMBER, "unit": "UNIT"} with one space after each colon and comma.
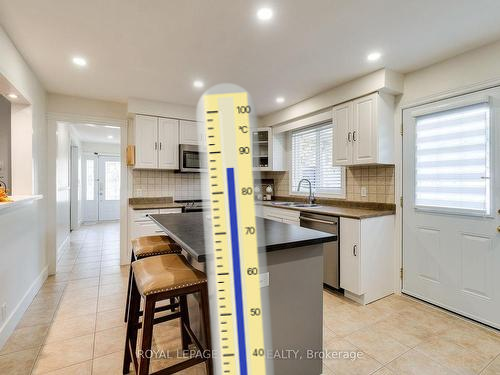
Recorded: {"value": 86, "unit": "°C"}
